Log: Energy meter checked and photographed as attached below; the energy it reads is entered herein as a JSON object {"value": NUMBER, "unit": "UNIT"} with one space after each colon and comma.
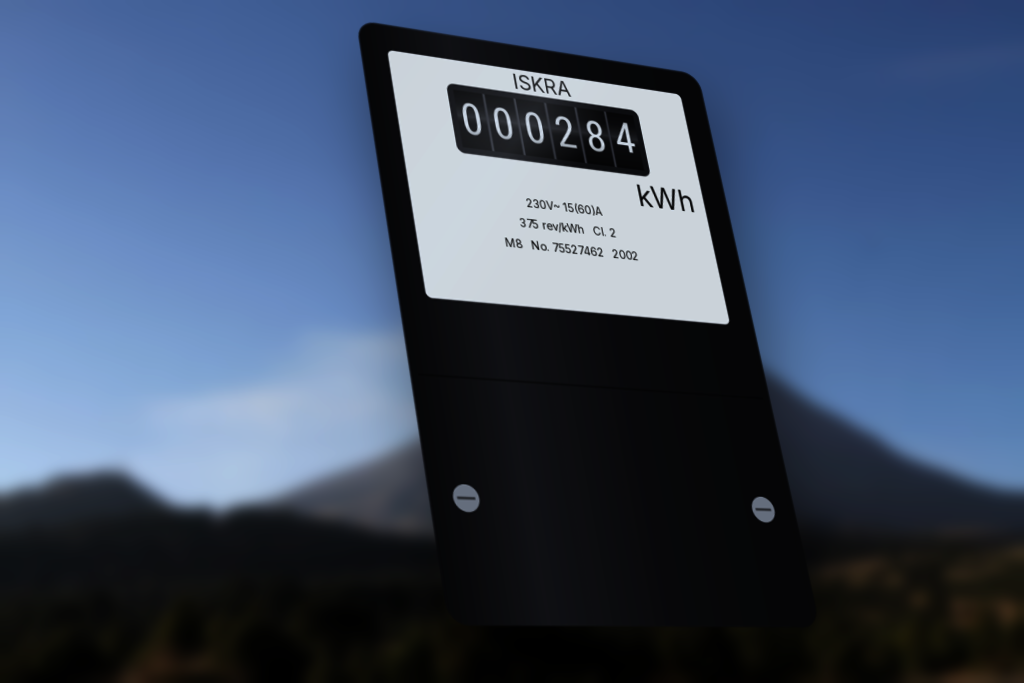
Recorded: {"value": 284, "unit": "kWh"}
